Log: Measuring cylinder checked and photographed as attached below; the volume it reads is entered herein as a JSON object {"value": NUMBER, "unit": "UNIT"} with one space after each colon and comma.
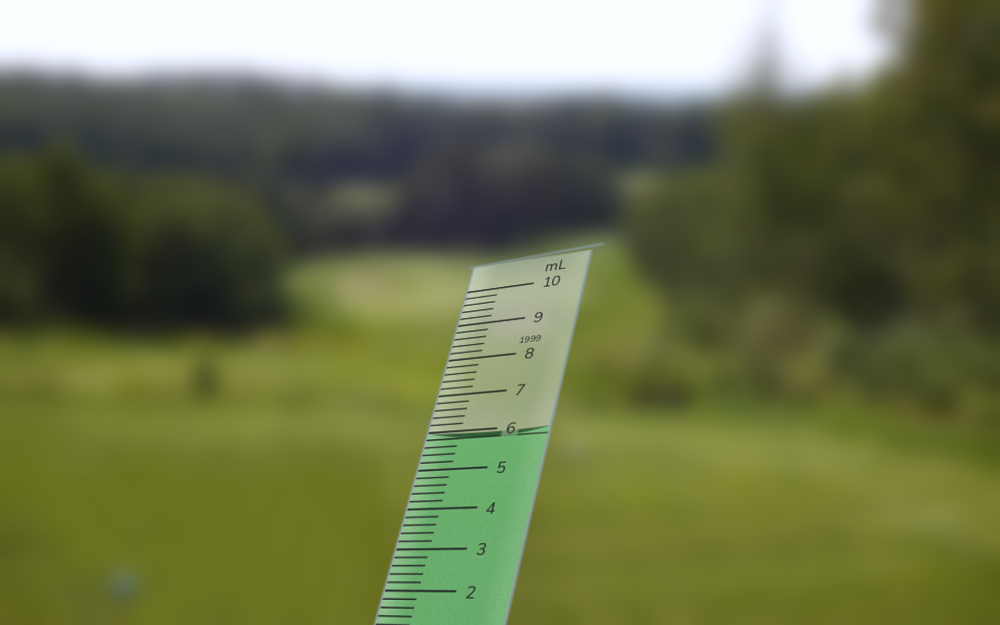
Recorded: {"value": 5.8, "unit": "mL"}
